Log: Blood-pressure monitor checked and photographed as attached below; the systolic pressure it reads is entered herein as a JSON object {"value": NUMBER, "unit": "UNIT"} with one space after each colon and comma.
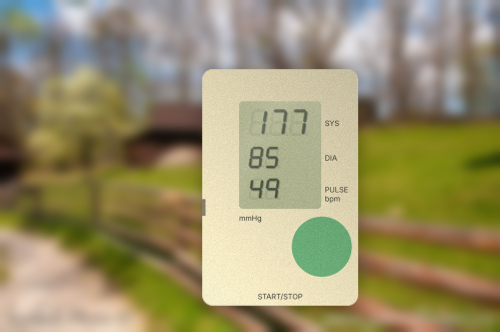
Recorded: {"value": 177, "unit": "mmHg"}
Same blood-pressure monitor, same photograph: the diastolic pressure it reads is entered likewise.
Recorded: {"value": 85, "unit": "mmHg"}
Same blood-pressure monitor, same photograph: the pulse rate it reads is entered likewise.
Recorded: {"value": 49, "unit": "bpm"}
